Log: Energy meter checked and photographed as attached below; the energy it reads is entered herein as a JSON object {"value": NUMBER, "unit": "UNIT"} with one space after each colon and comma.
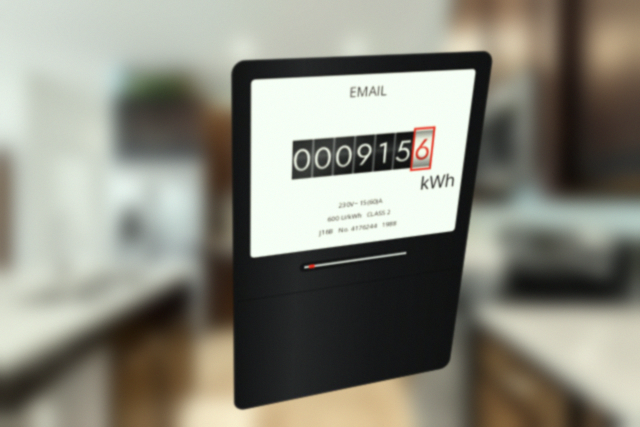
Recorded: {"value": 915.6, "unit": "kWh"}
